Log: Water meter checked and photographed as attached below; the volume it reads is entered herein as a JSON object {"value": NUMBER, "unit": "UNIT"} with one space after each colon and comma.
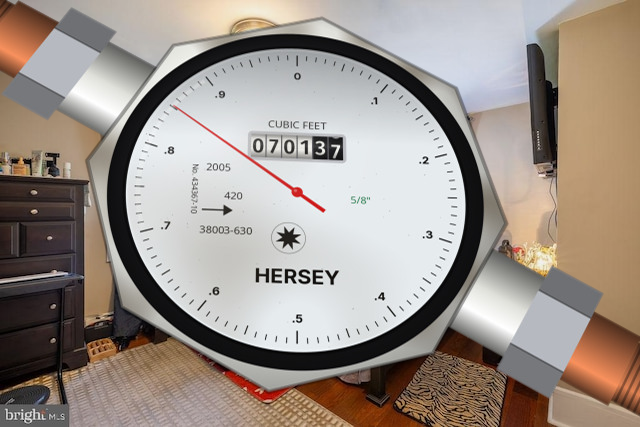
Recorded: {"value": 70136.85, "unit": "ft³"}
